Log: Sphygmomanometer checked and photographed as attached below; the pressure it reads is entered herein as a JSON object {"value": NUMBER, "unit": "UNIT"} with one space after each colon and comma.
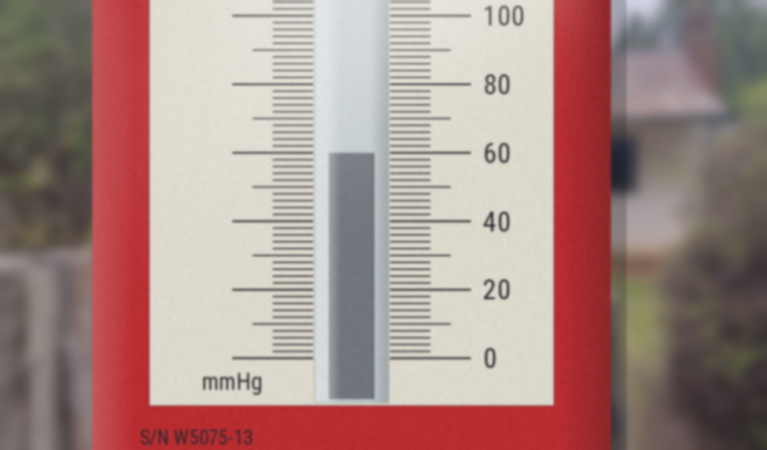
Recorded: {"value": 60, "unit": "mmHg"}
